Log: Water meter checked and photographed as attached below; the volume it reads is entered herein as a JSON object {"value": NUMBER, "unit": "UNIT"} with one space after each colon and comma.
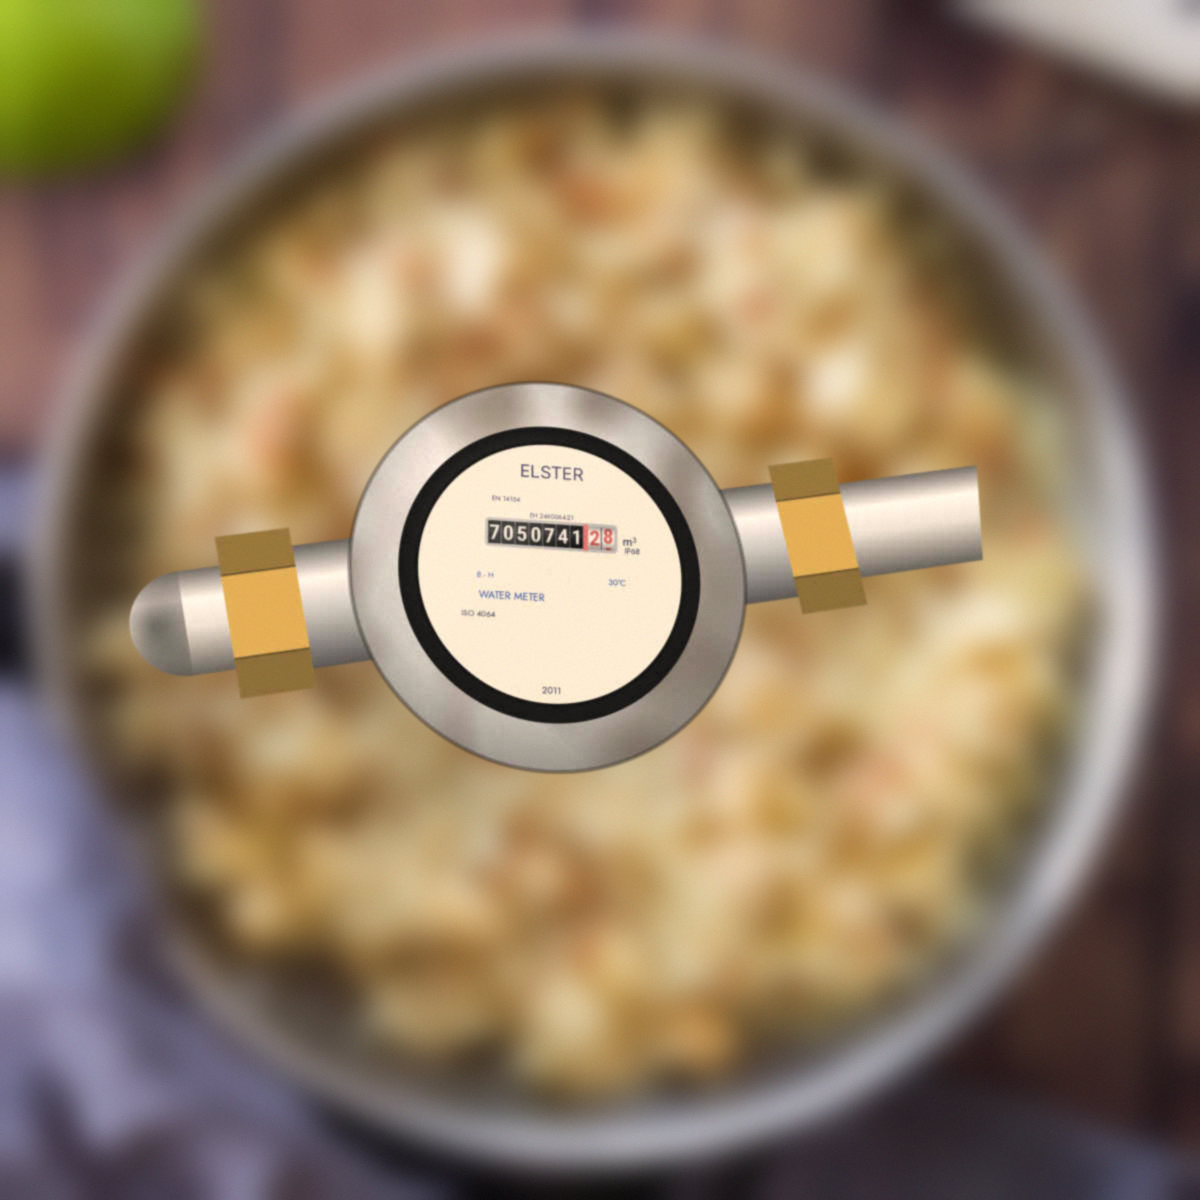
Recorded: {"value": 7050741.28, "unit": "m³"}
